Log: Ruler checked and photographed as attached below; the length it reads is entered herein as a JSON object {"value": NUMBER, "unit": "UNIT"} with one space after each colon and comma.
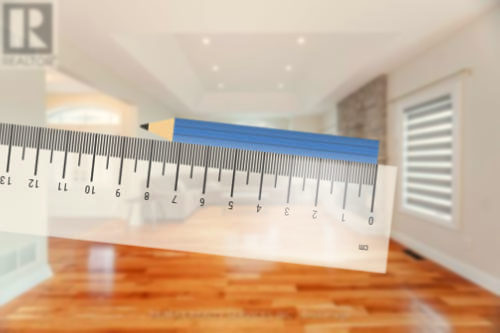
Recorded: {"value": 8.5, "unit": "cm"}
